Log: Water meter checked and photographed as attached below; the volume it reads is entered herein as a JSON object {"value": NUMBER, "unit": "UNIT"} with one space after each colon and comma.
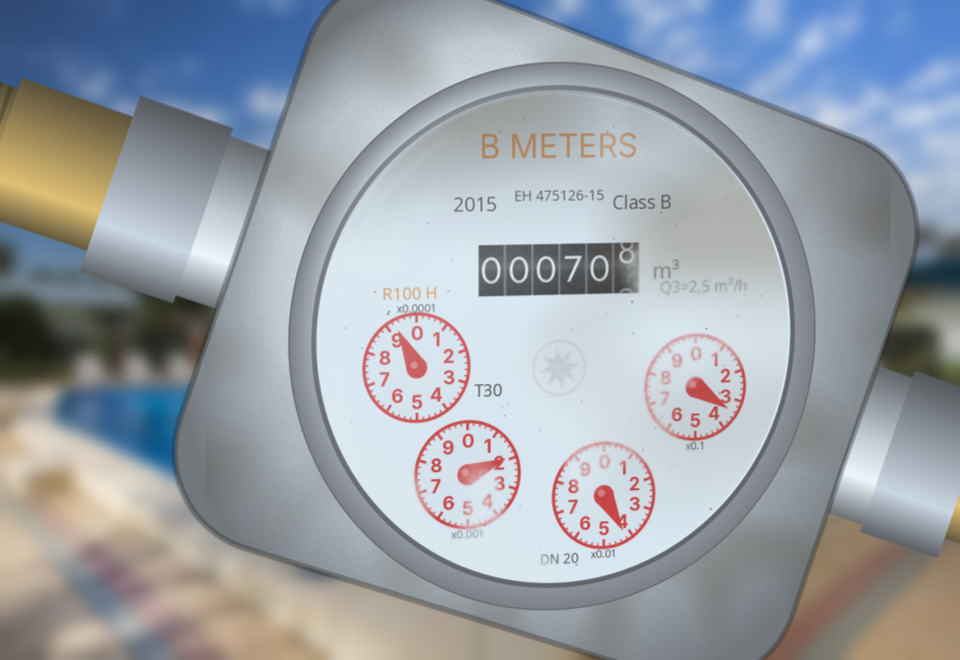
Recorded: {"value": 708.3419, "unit": "m³"}
